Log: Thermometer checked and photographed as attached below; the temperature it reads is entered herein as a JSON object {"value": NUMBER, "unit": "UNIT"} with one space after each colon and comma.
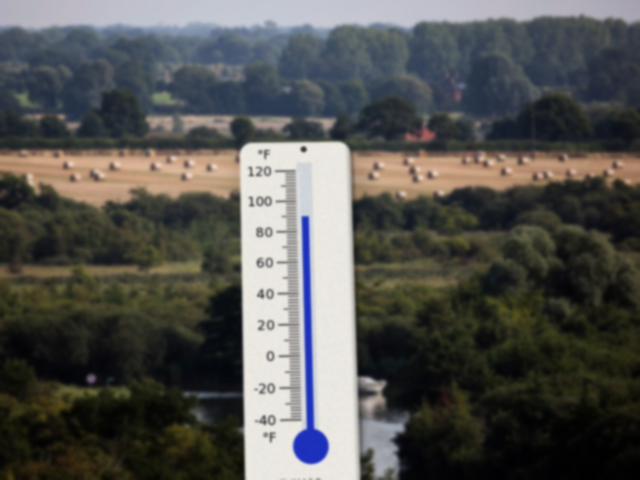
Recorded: {"value": 90, "unit": "°F"}
